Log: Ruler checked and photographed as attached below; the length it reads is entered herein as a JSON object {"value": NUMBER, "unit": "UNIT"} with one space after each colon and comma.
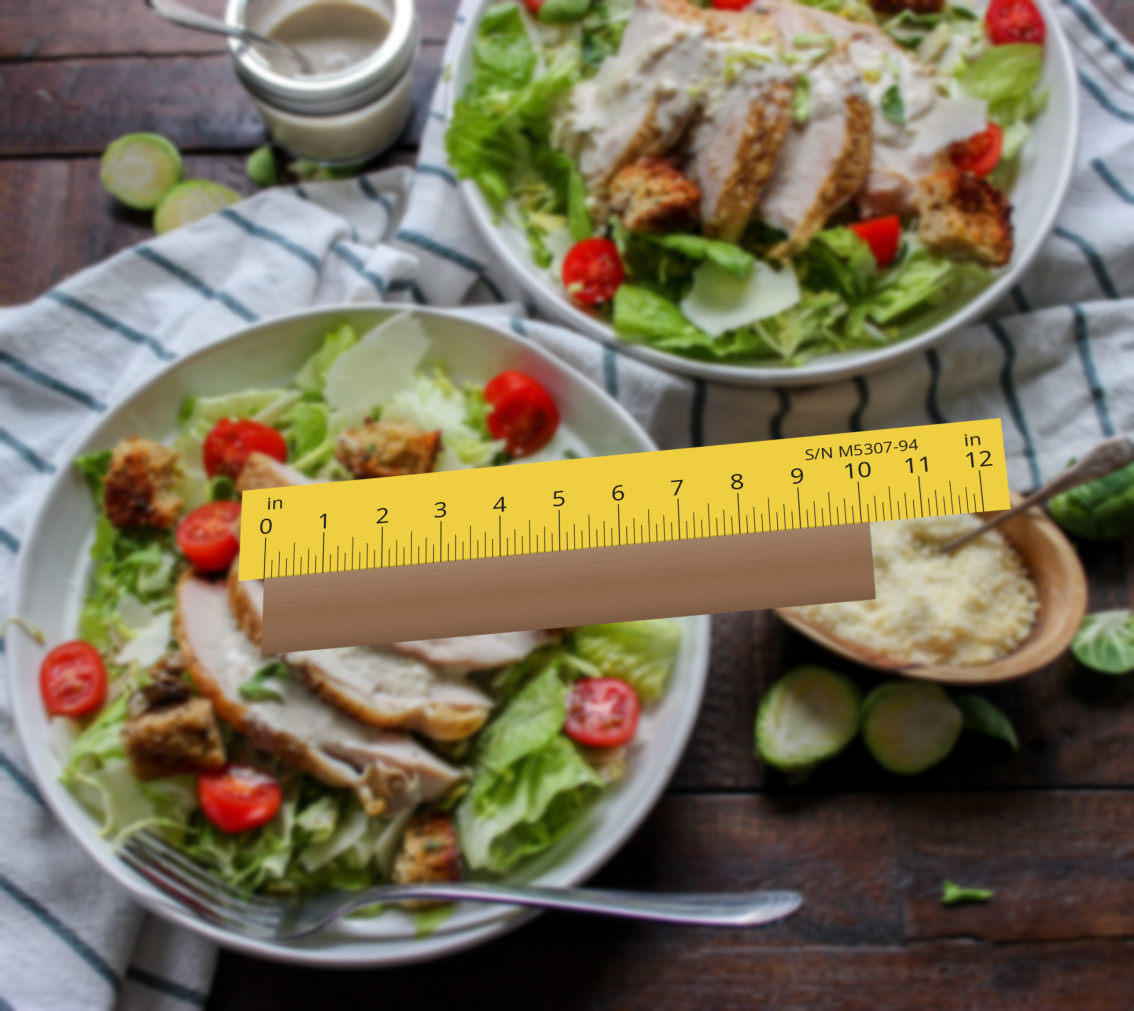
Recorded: {"value": 10.125, "unit": "in"}
